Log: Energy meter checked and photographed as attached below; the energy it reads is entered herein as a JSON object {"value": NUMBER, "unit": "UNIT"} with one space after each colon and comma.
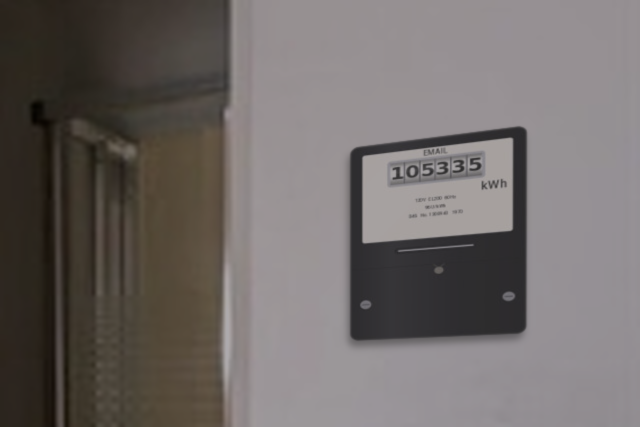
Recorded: {"value": 105335, "unit": "kWh"}
